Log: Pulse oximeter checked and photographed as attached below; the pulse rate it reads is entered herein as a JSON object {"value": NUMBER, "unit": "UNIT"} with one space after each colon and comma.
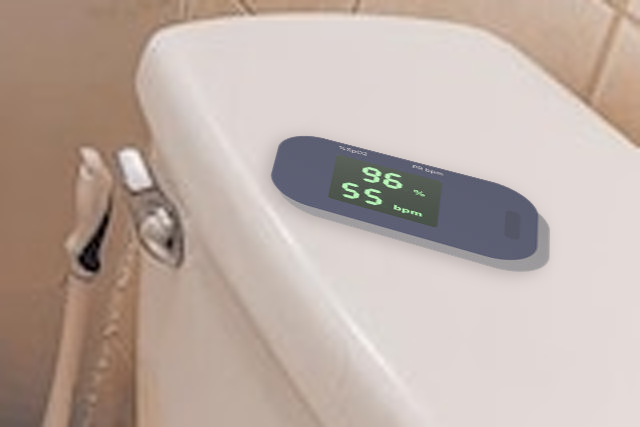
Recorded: {"value": 55, "unit": "bpm"}
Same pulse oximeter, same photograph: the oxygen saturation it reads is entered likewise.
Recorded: {"value": 96, "unit": "%"}
